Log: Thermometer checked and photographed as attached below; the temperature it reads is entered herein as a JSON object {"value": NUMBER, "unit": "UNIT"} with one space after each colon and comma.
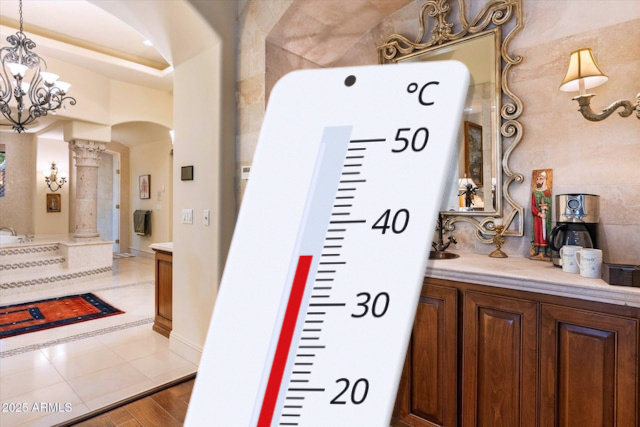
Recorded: {"value": 36, "unit": "°C"}
